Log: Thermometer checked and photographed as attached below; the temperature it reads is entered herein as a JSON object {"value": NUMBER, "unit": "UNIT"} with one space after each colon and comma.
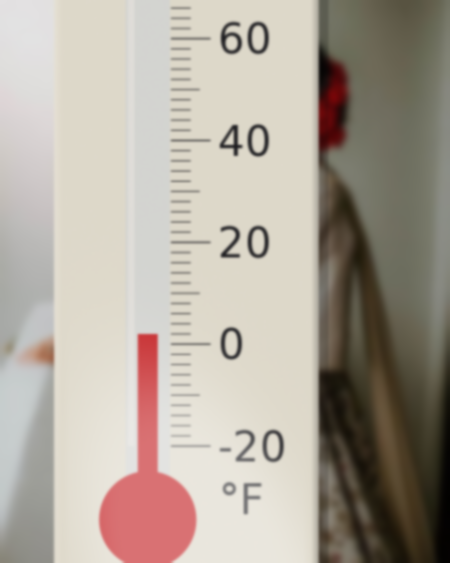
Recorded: {"value": 2, "unit": "°F"}
